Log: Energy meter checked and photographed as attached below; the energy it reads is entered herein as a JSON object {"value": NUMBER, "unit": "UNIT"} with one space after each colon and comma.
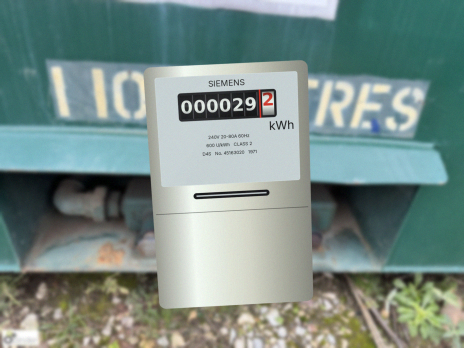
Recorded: {"value": 29.2, "unit": "kWh"}
